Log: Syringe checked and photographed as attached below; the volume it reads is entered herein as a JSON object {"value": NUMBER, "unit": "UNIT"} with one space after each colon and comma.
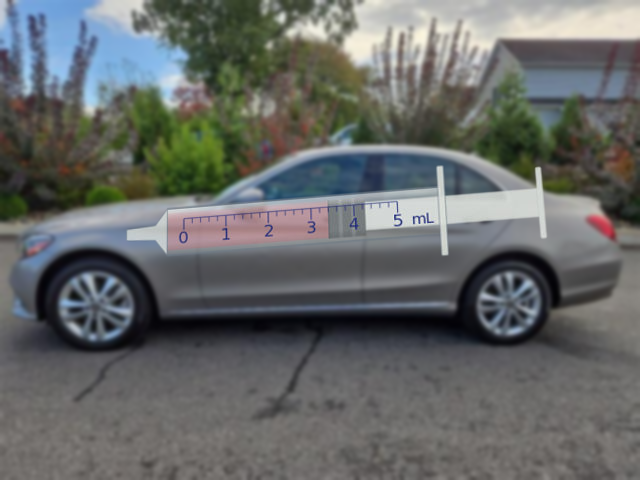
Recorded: {"value": 3.4, "unit": "mL"}
